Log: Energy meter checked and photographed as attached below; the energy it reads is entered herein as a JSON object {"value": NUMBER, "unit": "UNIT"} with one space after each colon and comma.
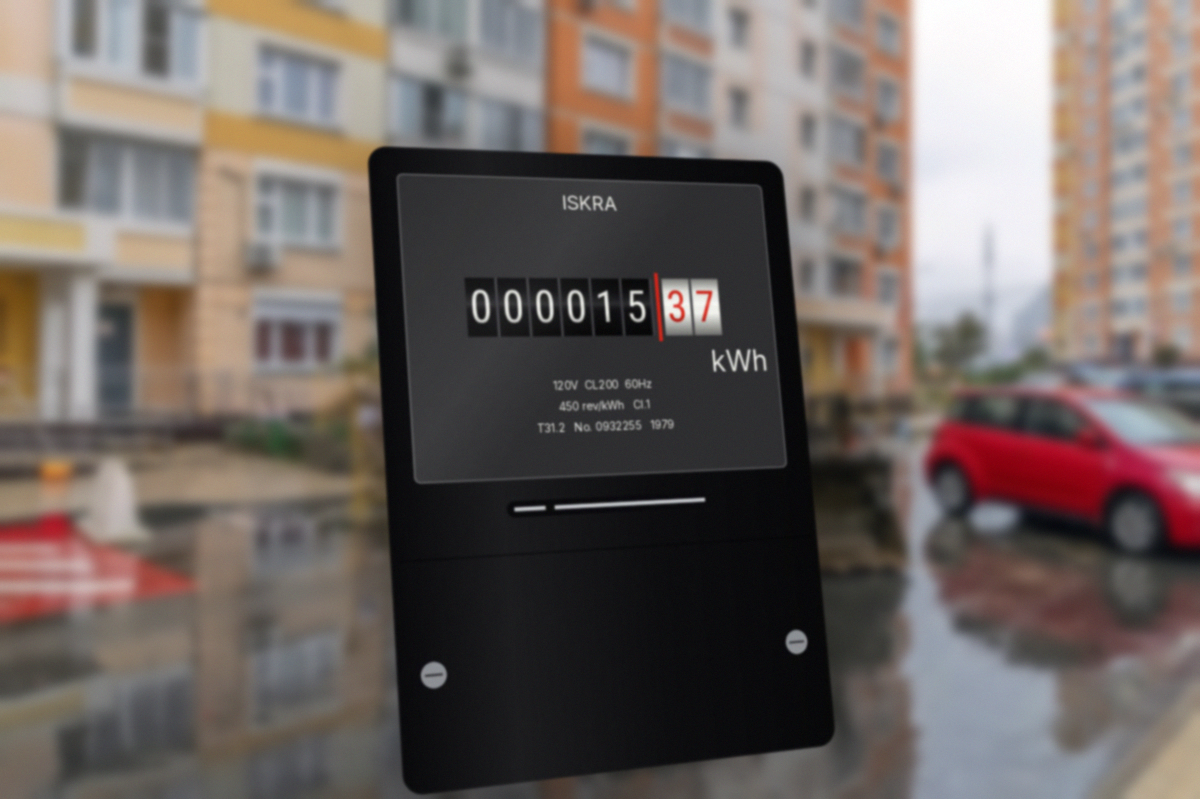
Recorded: {"value": 15.37, "unit": "kWh"}
